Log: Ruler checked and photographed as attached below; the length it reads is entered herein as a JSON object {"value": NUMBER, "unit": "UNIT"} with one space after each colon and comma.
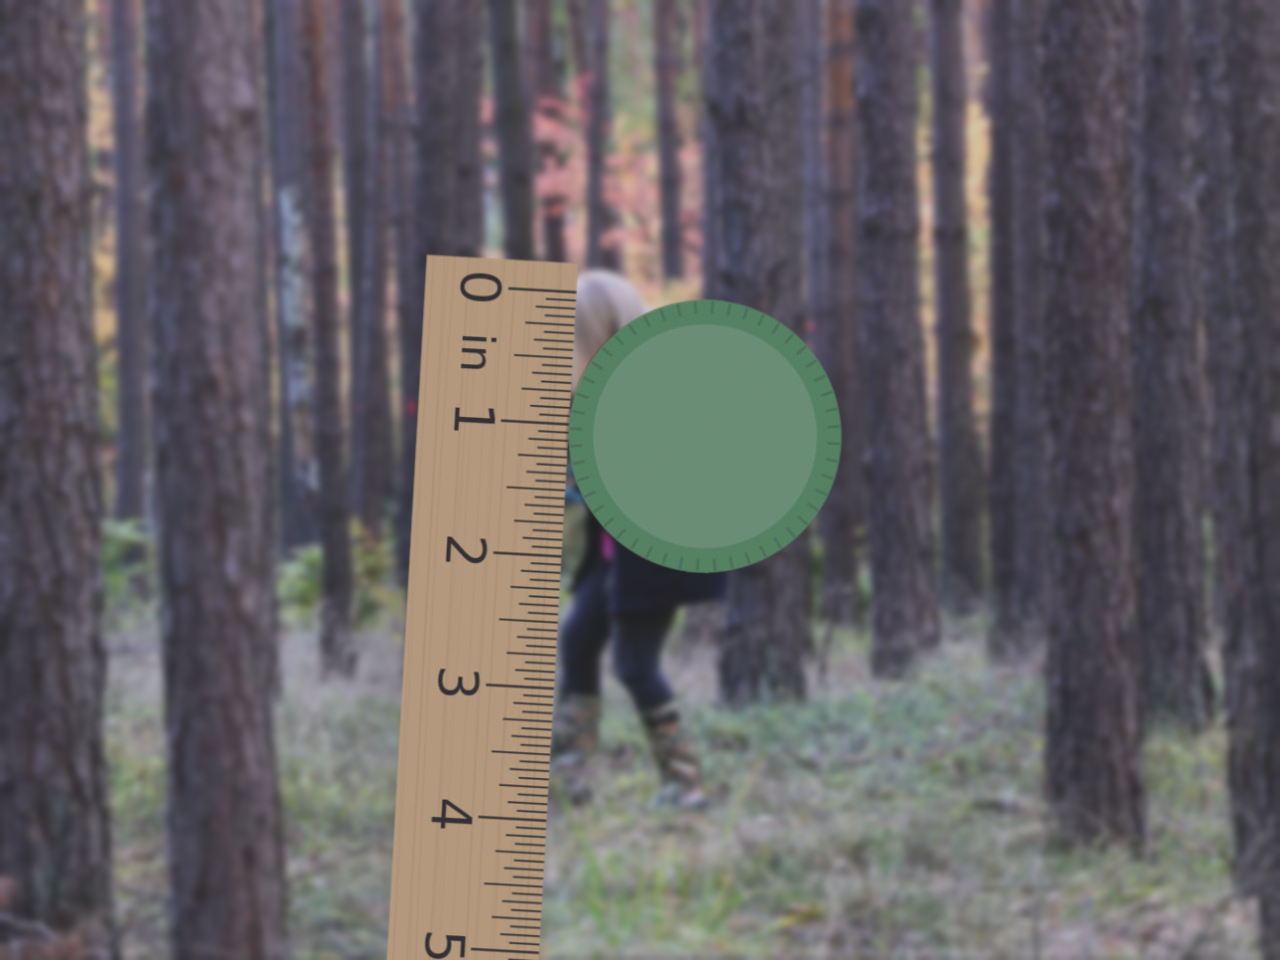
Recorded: {"value": 2.0625, "unit": "in"}
